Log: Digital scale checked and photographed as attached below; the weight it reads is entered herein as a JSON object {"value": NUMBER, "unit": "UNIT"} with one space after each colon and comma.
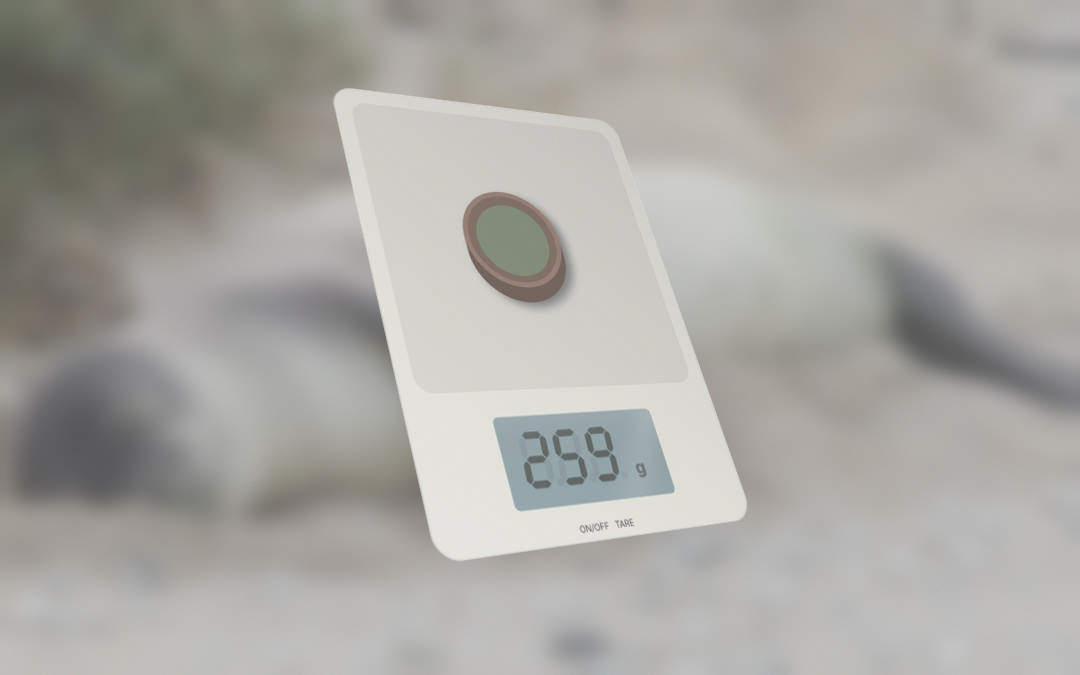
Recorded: {"value": 259, "unit": "g"}
